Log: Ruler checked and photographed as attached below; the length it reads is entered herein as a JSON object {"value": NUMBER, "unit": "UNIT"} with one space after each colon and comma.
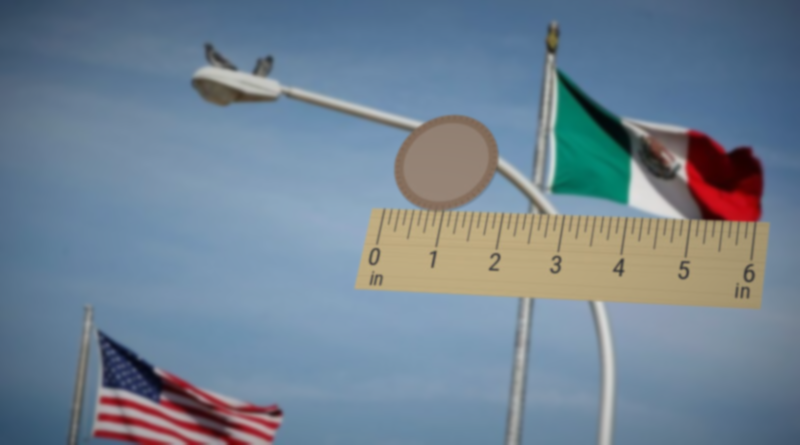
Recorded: {"value": 1.75, "unit": "in"}
